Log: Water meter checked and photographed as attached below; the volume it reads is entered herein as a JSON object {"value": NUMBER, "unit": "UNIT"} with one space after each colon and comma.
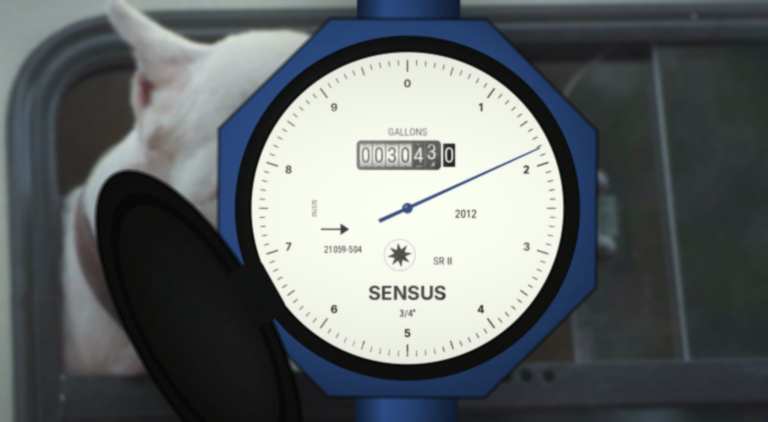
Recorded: {"value": 30431.8, "unit": "gal"}
